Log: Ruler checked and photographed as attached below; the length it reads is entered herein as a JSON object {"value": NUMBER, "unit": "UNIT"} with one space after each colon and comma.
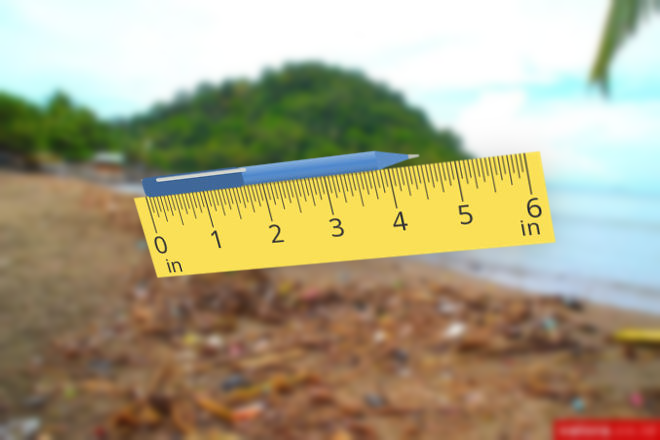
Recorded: {"value": 4.5, "unit": "in"}
